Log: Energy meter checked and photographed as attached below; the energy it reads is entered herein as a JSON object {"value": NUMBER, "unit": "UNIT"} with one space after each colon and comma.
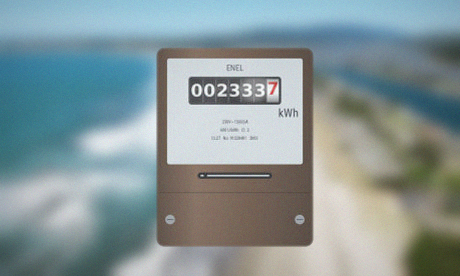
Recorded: {"value": 2333.7, "unit": "kWh"}
